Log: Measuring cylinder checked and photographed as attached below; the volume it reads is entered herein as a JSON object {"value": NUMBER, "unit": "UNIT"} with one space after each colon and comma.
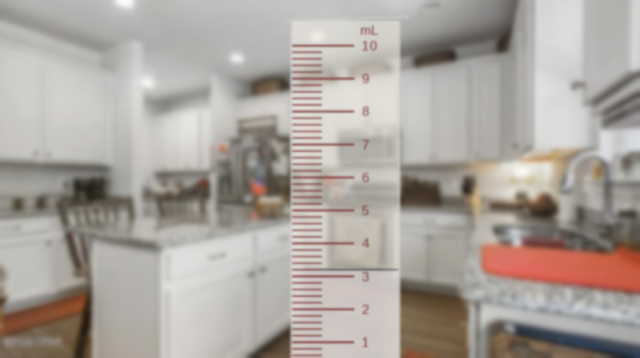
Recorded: {"value": 3.2, "unit": "mL"}
